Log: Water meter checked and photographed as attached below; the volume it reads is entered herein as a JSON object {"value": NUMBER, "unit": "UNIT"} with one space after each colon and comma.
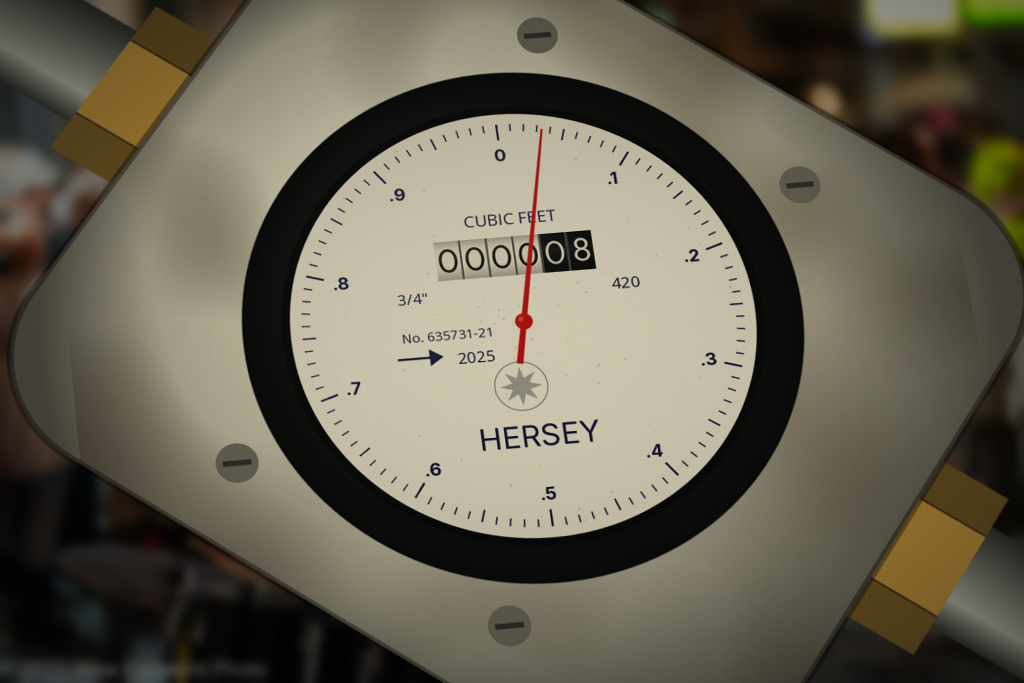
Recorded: {"value": 8.03, "unit": "ft³"}
